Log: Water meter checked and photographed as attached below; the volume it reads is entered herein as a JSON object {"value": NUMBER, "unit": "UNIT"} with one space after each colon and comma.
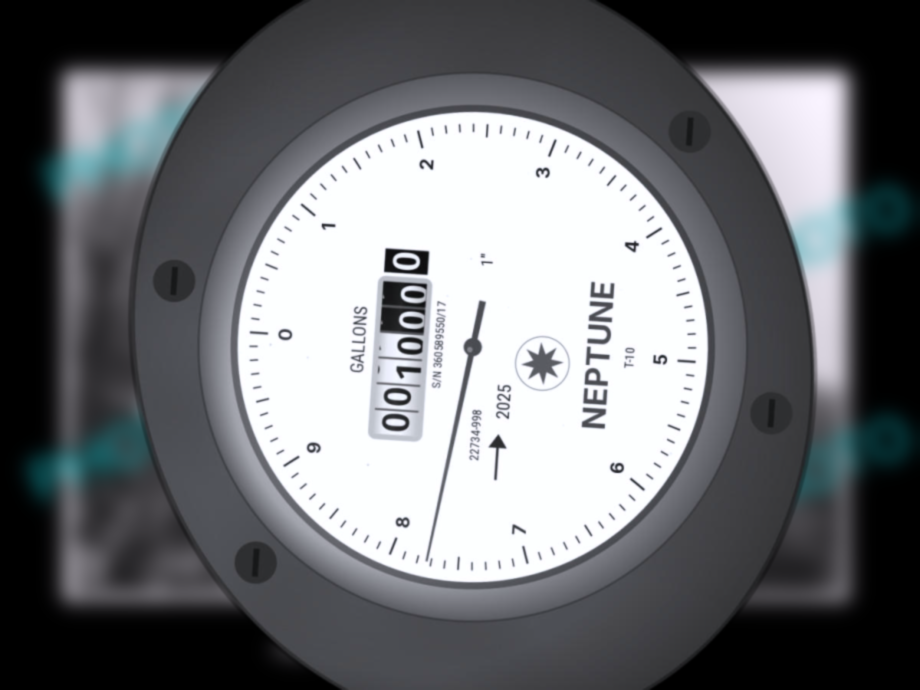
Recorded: {"value": 9997.7, "unit": "gal"}
